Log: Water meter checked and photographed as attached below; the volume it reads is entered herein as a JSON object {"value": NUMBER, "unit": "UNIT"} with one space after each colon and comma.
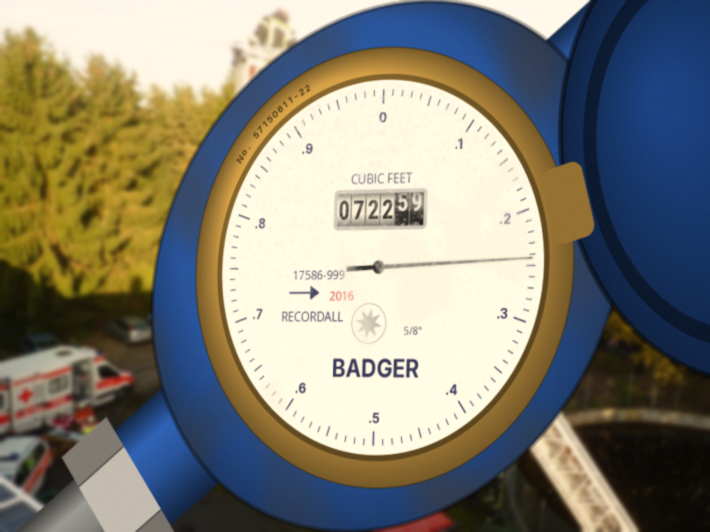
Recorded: {"value": 72259.24, "unit": "ft³"}
